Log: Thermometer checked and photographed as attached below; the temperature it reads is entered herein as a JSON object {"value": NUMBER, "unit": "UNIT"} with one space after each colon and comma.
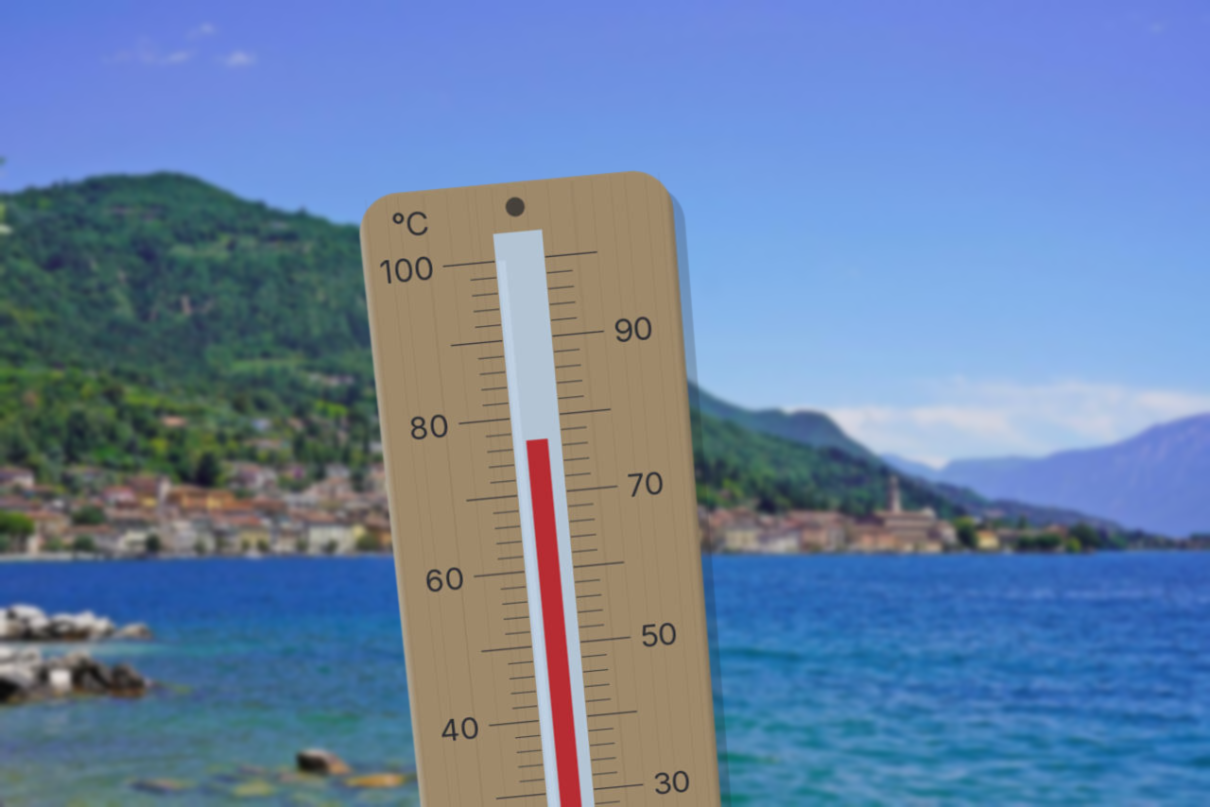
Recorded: {"value": 77, "unit": "°C"}
